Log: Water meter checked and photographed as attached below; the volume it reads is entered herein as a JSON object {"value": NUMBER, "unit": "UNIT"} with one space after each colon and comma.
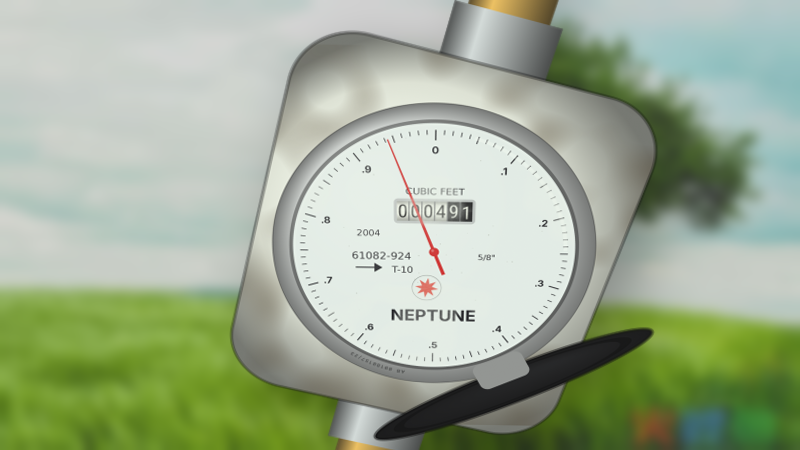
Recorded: {"value": 490.94, "unit": "ft³"}
